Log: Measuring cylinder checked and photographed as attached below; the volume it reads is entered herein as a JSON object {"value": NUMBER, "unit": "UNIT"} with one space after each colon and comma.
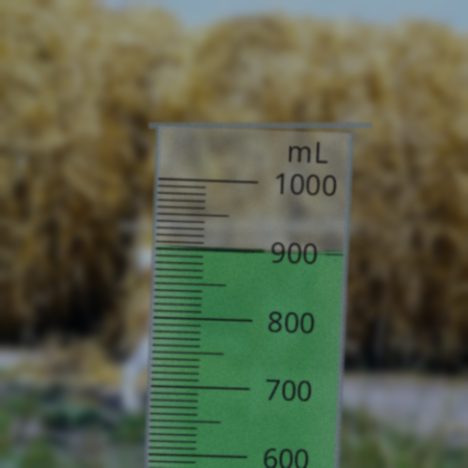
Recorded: {"value": 900, "unit": "mL"}
